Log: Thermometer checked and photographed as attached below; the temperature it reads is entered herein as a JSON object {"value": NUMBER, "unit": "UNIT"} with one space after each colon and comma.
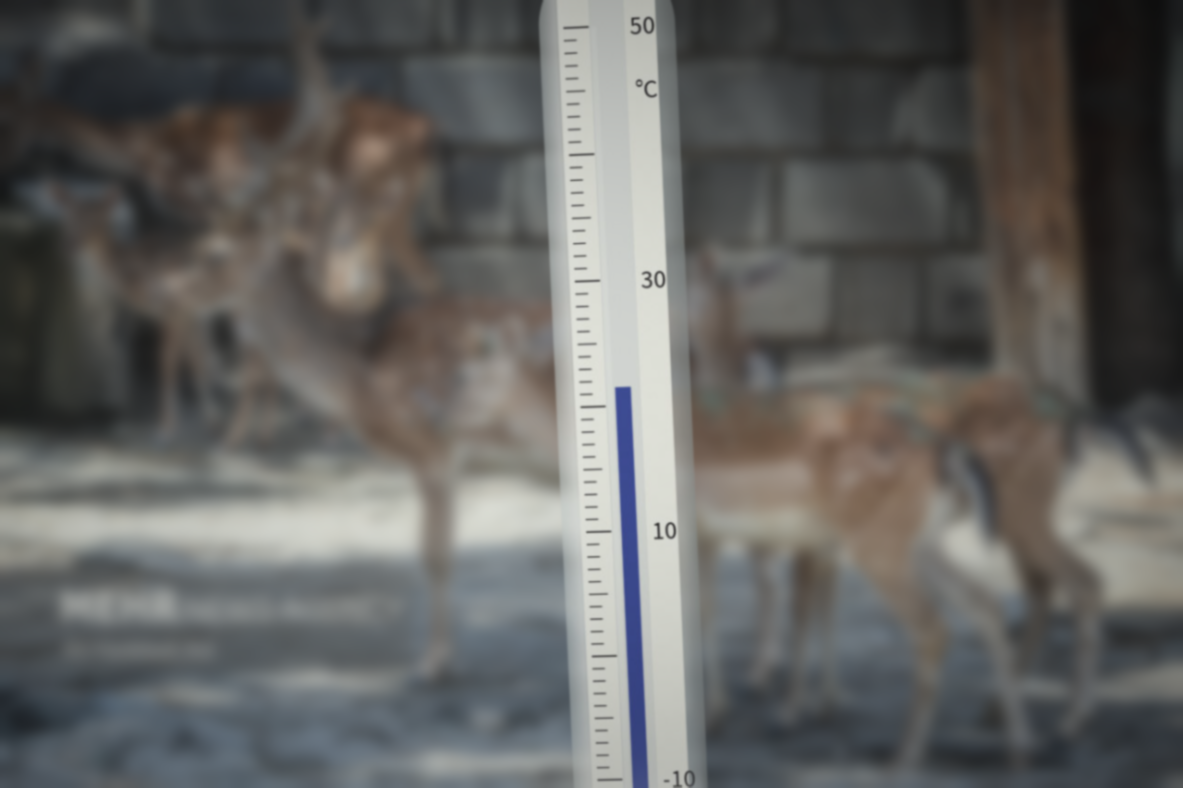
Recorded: {"value": 21.5, "unit": "°C"}
